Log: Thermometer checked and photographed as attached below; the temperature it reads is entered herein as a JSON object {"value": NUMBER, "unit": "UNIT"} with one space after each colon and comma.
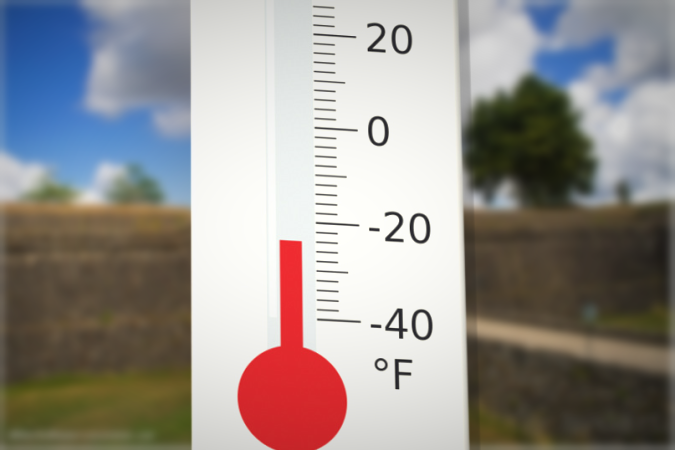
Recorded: {"value": -24, "unit": "°F"}
